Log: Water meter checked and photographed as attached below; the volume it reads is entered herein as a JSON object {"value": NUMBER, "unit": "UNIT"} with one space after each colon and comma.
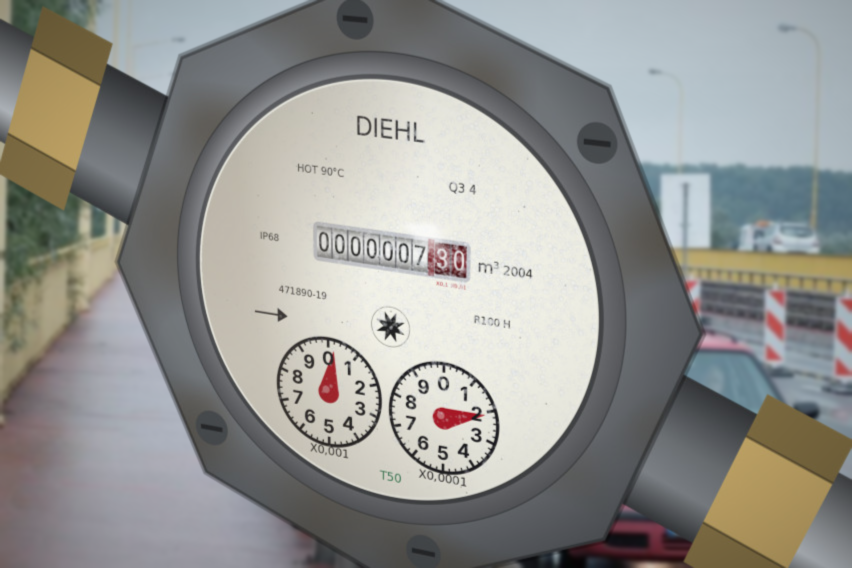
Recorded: {"value": 7.3002, "unit": "m³"}
